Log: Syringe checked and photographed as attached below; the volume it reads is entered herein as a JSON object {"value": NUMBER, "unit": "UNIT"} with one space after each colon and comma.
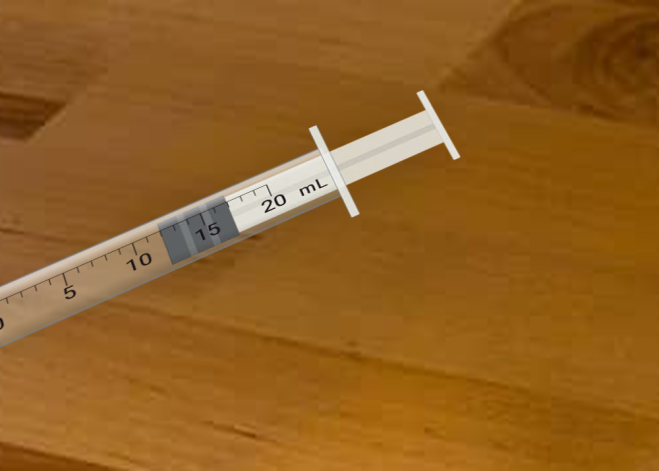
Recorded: {"value": 12, "unit": "mL"}
